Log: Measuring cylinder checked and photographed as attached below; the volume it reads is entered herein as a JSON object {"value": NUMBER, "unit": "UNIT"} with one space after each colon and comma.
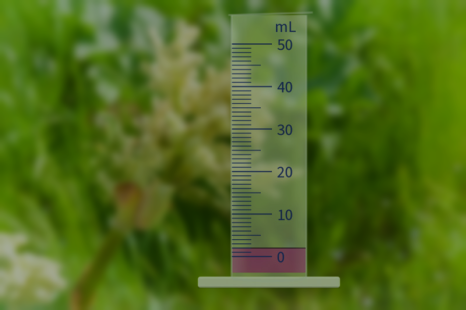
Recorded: {"value": 2, "unit": "mL"}
